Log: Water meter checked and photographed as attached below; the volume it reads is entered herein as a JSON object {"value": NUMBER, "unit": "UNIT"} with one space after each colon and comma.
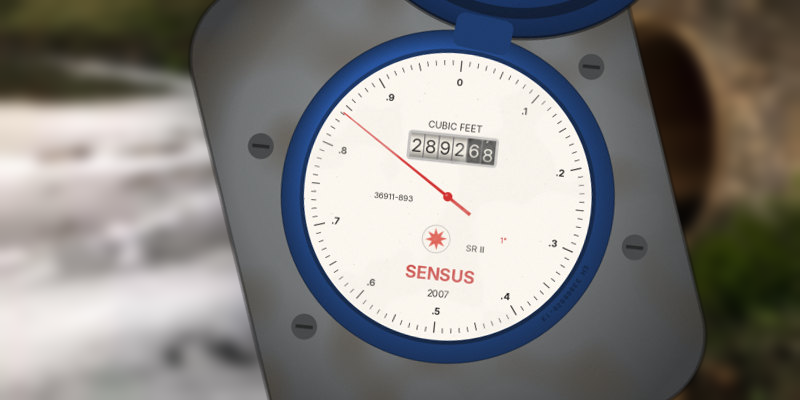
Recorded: {"value": 289267.84, "unit": "ft³"}
